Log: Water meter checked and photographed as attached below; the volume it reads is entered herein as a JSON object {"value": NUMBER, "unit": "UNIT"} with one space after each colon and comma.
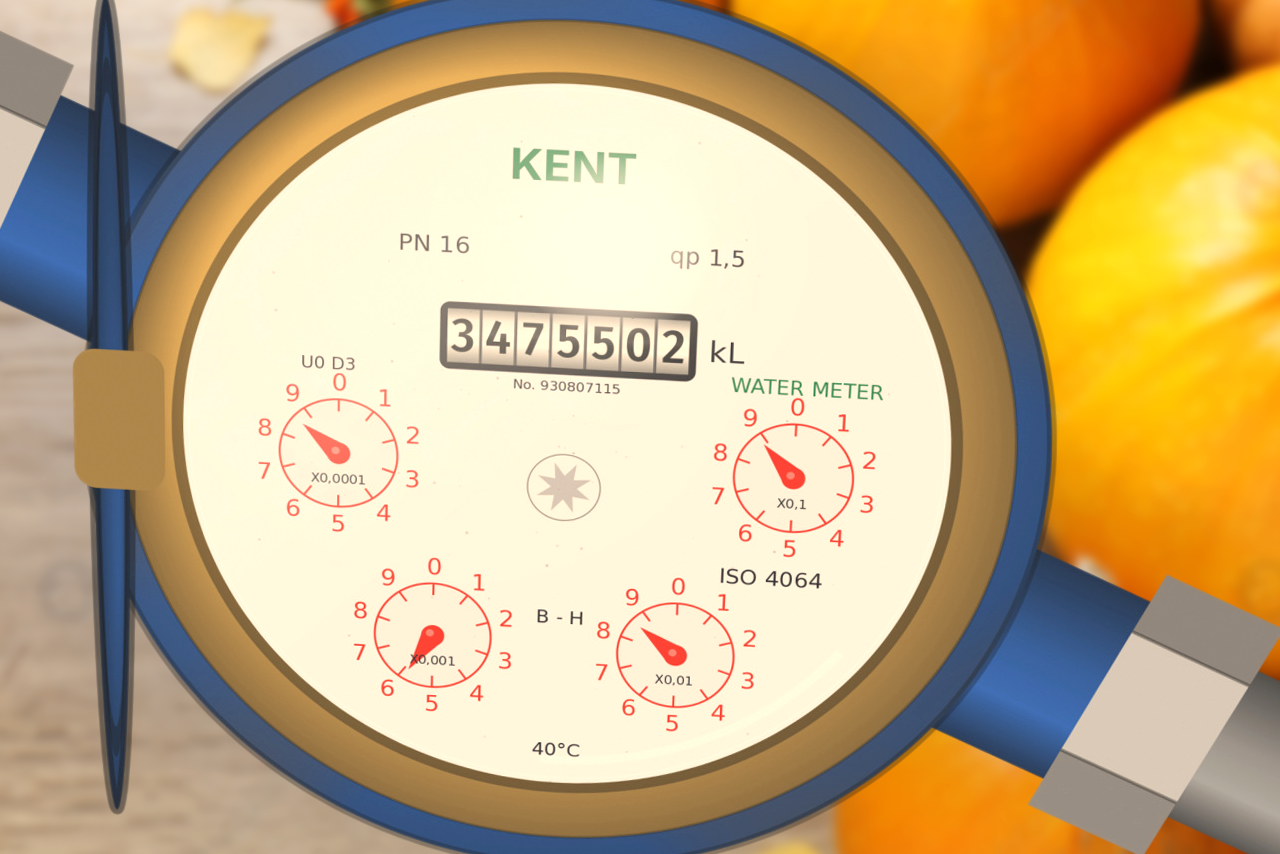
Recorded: {"value": 3475502.8858, "unit": "kL"}
